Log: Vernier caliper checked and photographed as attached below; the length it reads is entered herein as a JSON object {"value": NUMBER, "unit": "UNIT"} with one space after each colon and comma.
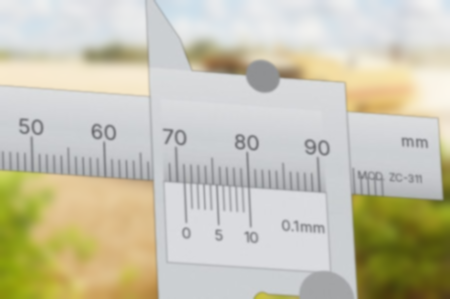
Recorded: {"value": 71.0, "unit": "mm"}
